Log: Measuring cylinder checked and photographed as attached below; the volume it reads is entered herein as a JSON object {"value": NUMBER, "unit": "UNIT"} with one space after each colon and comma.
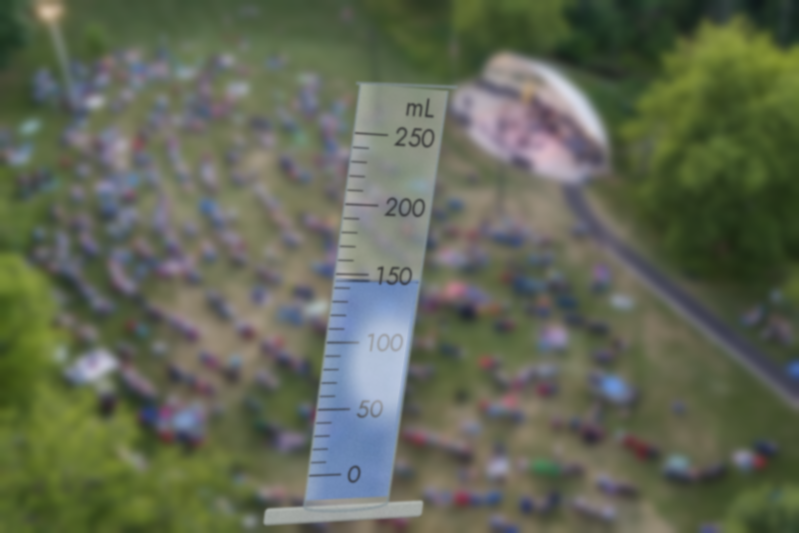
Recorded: {"value": 145, "unit": "mL"}
